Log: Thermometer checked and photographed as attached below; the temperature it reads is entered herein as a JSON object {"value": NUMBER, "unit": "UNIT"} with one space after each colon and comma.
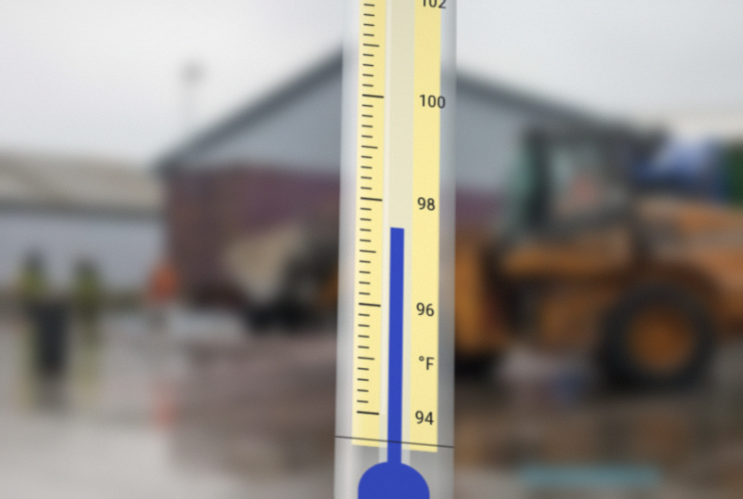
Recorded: {"value": 97.5, "unit": "°F"}
